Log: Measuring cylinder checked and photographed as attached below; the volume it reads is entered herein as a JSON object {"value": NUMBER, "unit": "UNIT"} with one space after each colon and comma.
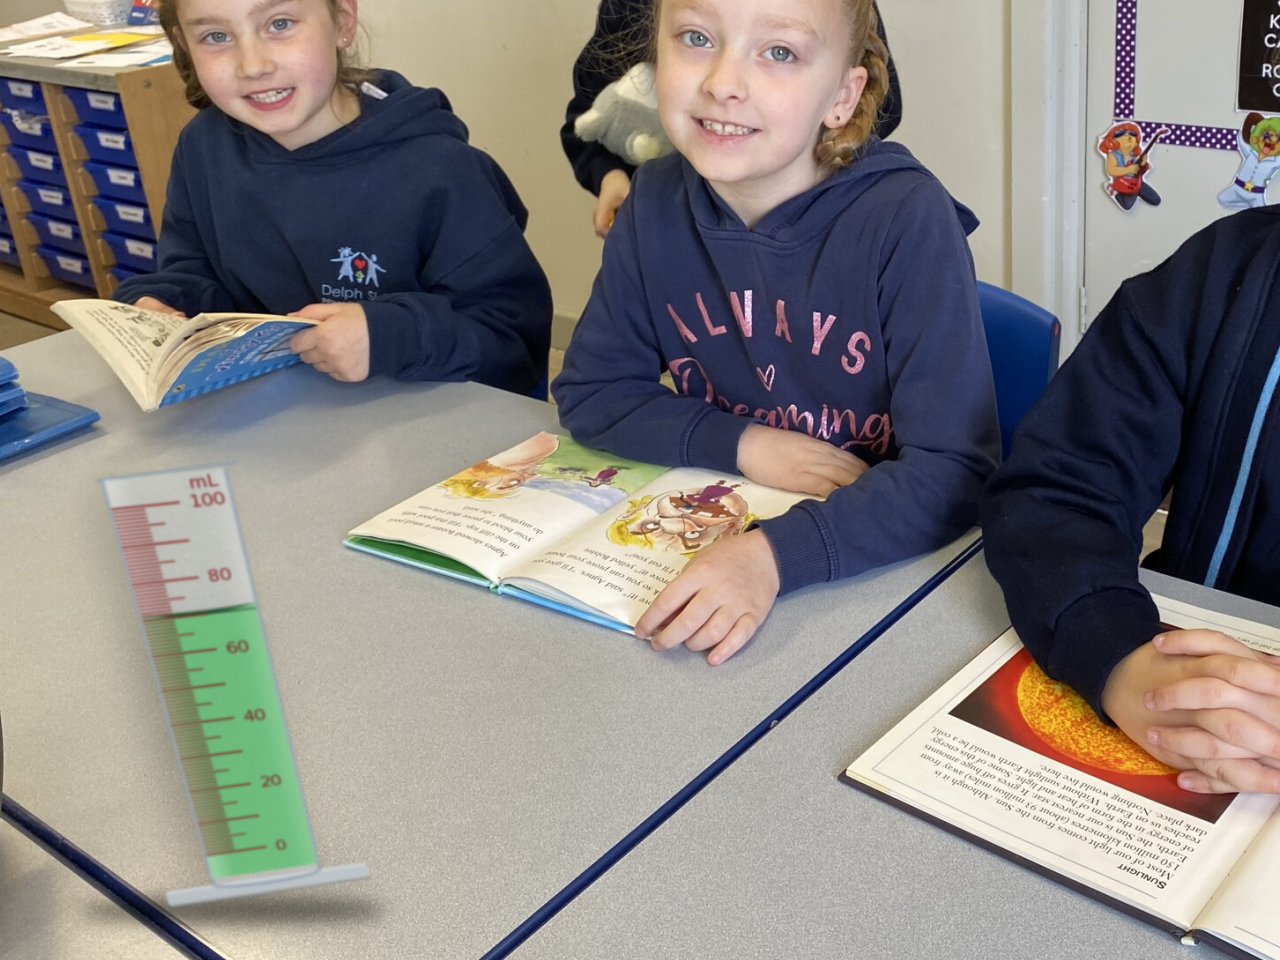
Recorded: {"value": 70, "unit": "mL"}
